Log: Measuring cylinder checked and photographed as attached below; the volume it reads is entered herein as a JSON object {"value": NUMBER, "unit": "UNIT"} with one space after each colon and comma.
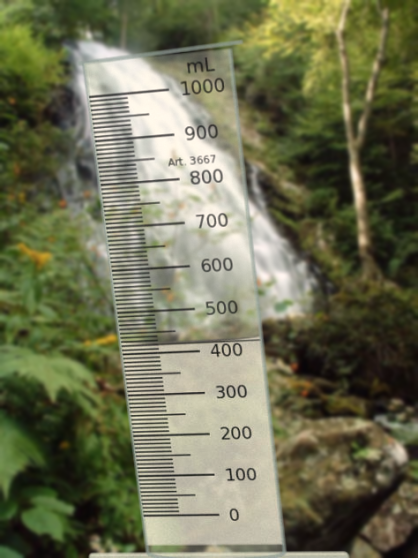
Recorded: {"value": 420, "unit": "mL"}
